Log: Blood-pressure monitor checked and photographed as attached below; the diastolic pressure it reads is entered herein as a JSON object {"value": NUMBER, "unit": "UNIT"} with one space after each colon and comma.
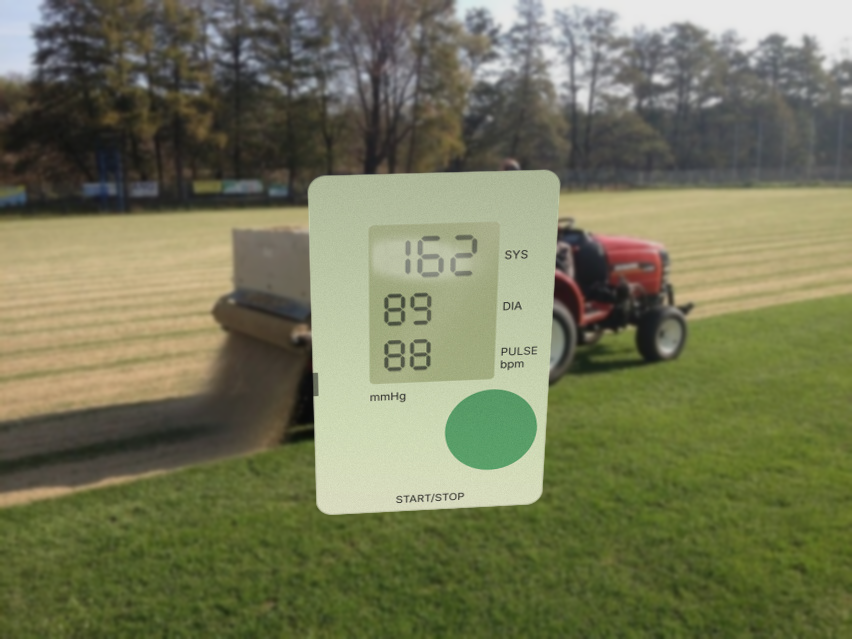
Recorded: {"value": 89, "unit": "mmHg"}
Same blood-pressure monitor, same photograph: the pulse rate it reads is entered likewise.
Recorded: {"value": 88, "unit": "bpm"}
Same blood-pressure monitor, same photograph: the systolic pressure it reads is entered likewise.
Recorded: {"value": 162, "unit": "mmHg"}
